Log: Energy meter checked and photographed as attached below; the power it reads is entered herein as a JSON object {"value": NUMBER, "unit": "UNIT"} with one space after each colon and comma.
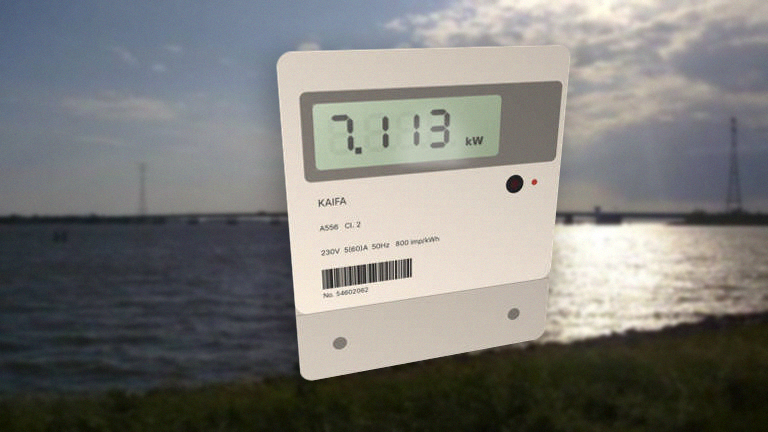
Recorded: {"value": 7.113, "unit": "kW"}
